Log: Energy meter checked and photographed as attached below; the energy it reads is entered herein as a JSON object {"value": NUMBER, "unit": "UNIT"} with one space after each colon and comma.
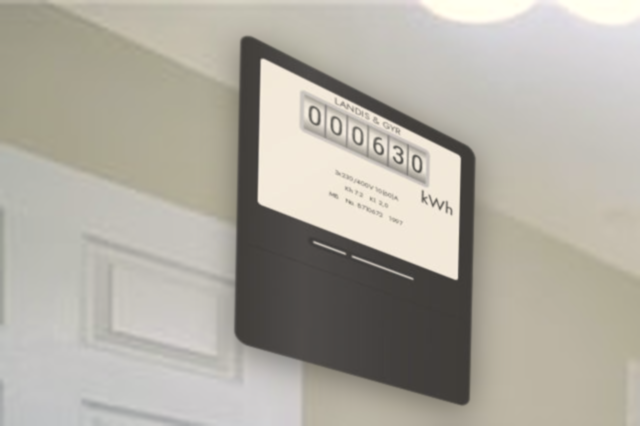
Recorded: {"value": 630, "unit": "kWh"}
